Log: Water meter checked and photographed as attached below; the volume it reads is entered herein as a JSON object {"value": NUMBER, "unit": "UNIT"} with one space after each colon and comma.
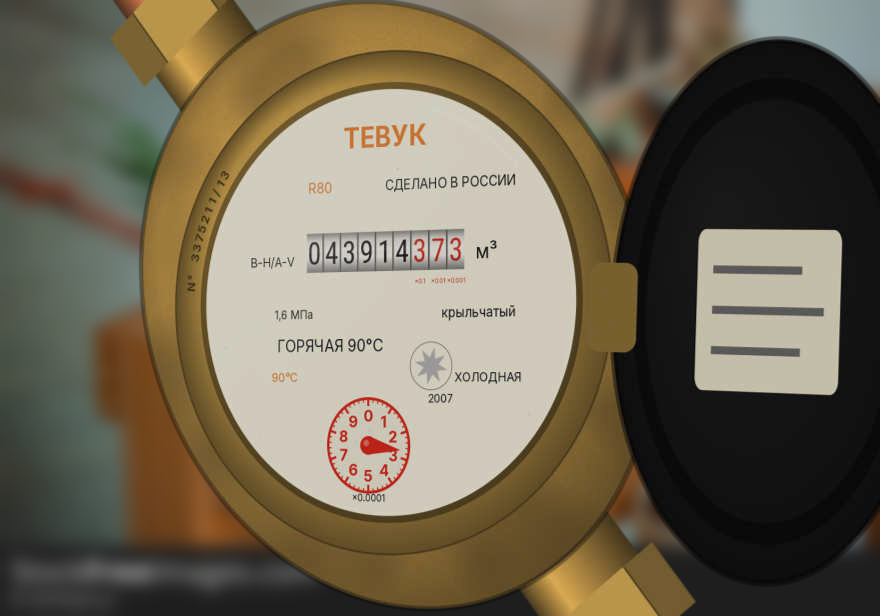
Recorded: {"value": 43914.3732, "unit": "m³"}
